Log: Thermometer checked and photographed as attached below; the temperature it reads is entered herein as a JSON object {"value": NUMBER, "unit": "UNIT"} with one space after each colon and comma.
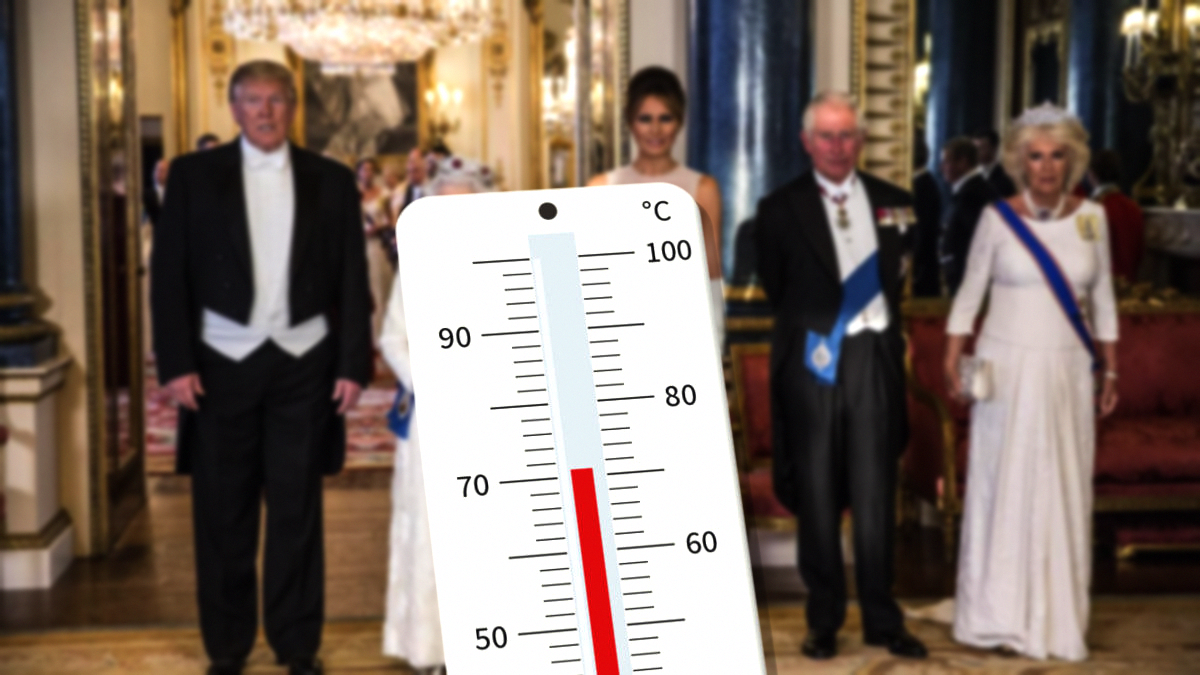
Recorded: {"value": 71, "unit": "°C"}
